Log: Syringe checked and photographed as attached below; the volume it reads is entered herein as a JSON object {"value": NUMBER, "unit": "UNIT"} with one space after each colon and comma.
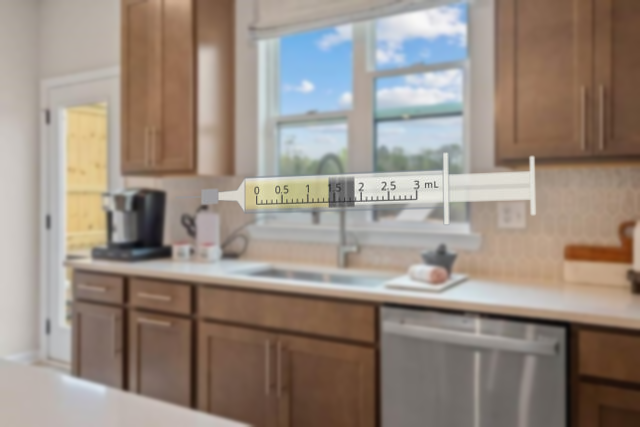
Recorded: {"value": 1.4, "unit": "mL"}
